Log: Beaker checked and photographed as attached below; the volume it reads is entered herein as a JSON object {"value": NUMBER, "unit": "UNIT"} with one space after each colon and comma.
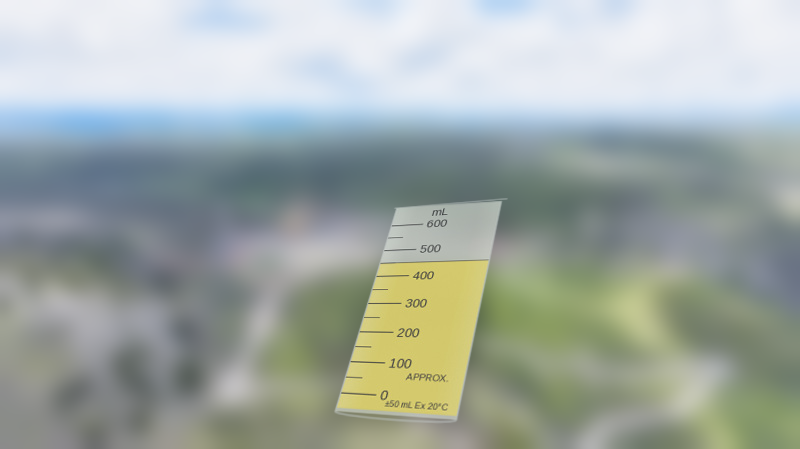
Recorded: {"value": 450, "unit": "mL"}
